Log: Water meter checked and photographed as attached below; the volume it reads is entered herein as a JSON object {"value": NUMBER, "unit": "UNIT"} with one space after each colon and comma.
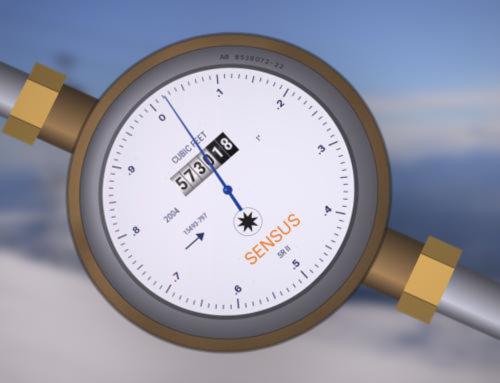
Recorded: {"value": 573018.02, "unit": "ft³"}
